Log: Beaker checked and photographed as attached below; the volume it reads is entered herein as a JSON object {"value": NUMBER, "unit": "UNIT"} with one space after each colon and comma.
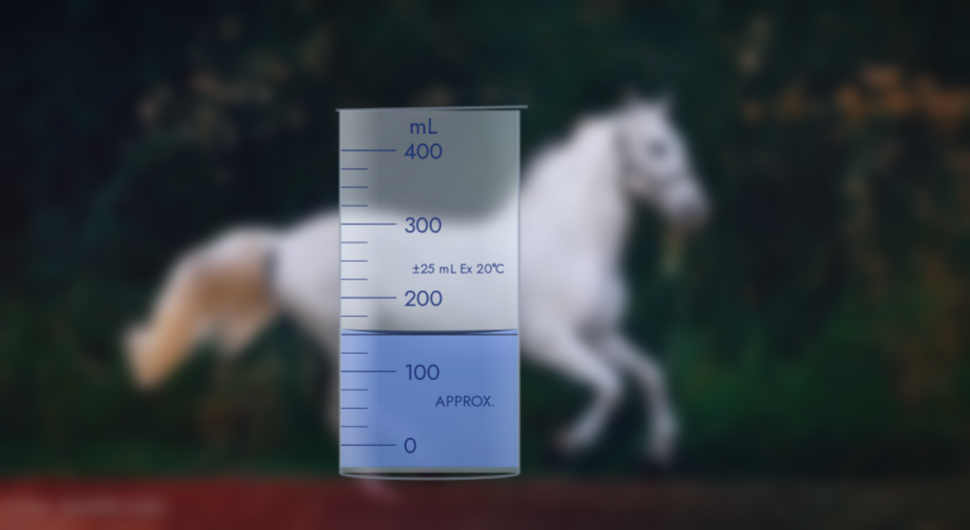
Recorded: {"value": 150, "unit": "mL"}
